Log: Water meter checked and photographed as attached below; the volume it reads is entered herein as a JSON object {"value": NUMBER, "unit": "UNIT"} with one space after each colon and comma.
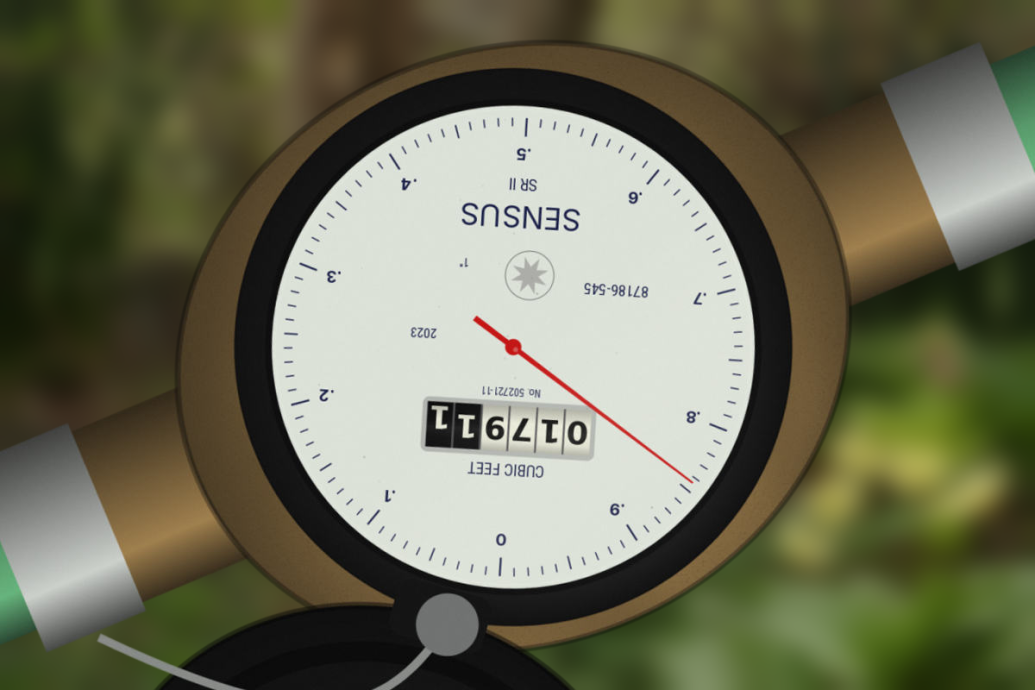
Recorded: {"value": 17910.84, "unit": "ft³"}
